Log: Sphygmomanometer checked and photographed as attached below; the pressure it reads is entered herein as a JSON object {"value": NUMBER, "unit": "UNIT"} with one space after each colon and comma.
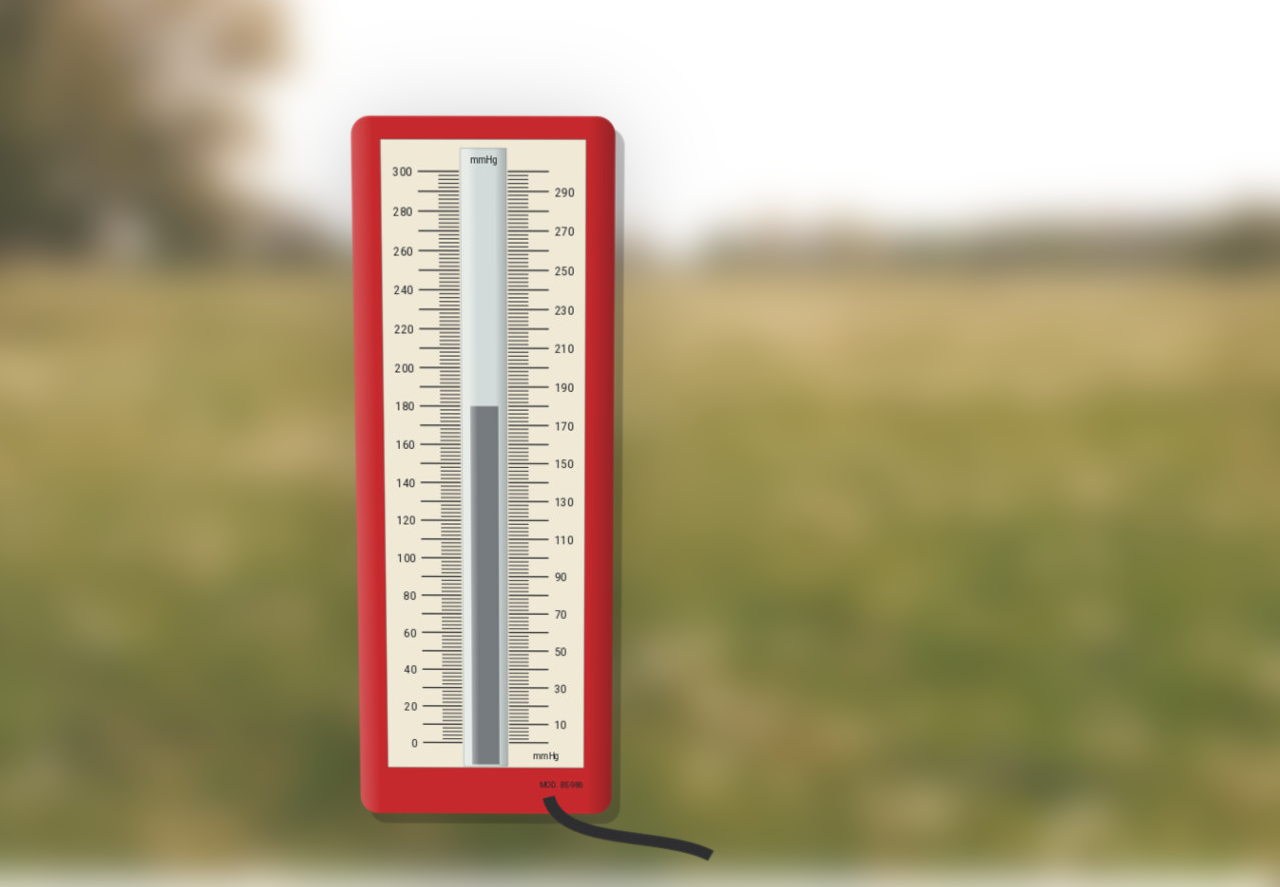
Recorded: {"value": 180, "unit": "mmHg"}
